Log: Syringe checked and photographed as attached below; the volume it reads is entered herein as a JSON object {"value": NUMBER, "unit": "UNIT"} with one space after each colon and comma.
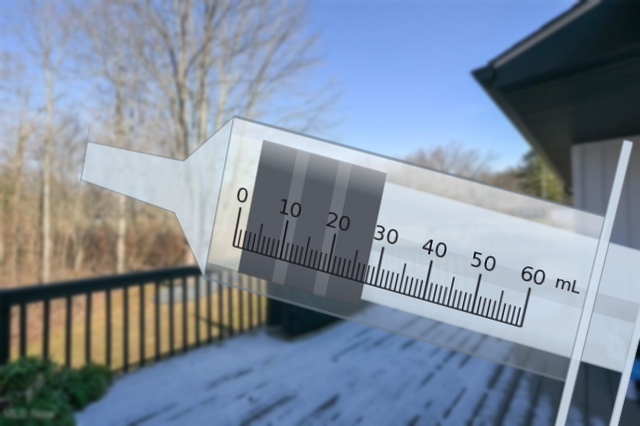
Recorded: {"value": 2, "unit": "mL"}
